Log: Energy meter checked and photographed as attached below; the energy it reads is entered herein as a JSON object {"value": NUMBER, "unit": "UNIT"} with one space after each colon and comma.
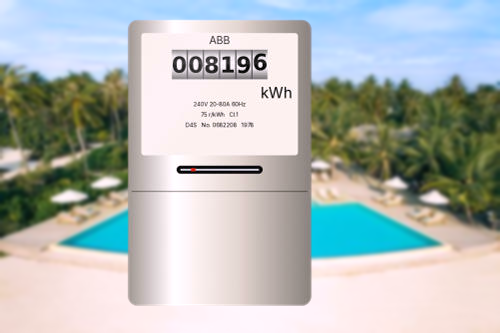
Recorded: {"value": 8196, "unit": "kWh"}
